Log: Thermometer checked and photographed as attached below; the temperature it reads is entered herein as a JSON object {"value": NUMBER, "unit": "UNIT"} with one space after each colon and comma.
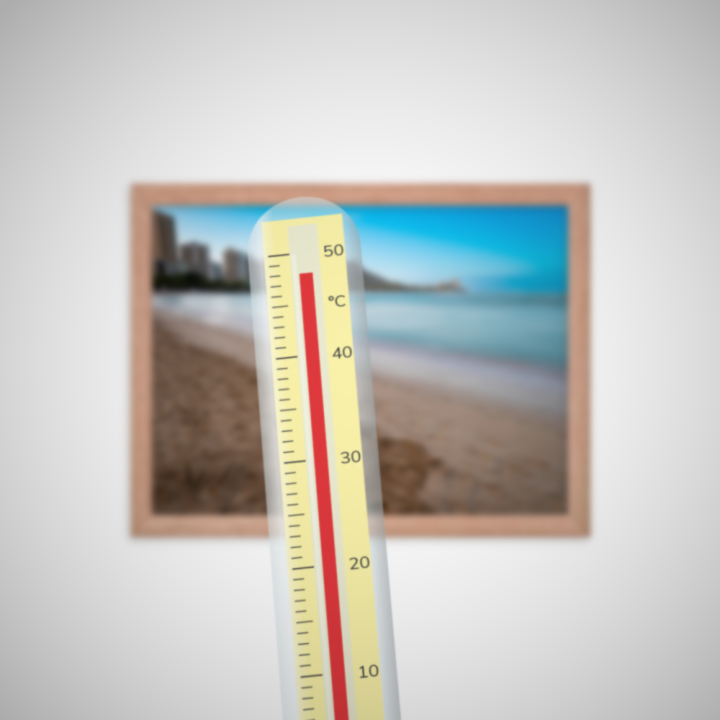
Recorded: {"value": 48, "unit": "°C"}
